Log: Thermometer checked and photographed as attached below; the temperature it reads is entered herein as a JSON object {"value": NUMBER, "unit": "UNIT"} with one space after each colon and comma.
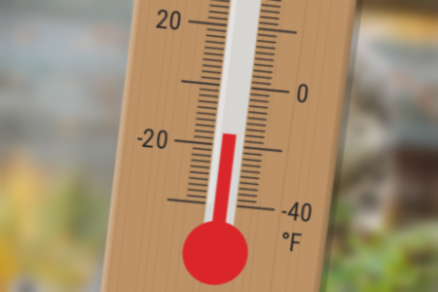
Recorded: {"value": -16, "unit": "°F"}
